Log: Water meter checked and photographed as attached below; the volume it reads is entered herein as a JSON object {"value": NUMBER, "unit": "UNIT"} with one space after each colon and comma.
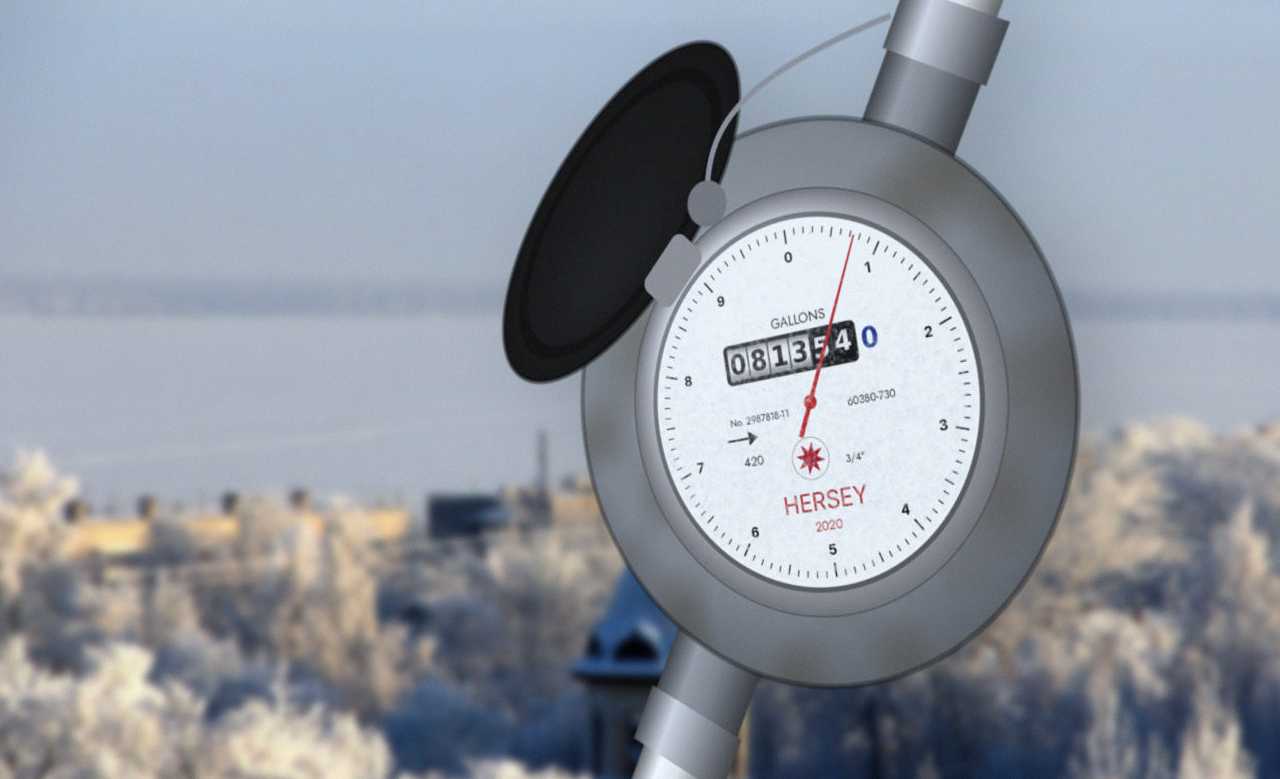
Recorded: {"value": 813540.7, "unit": "gal"}
